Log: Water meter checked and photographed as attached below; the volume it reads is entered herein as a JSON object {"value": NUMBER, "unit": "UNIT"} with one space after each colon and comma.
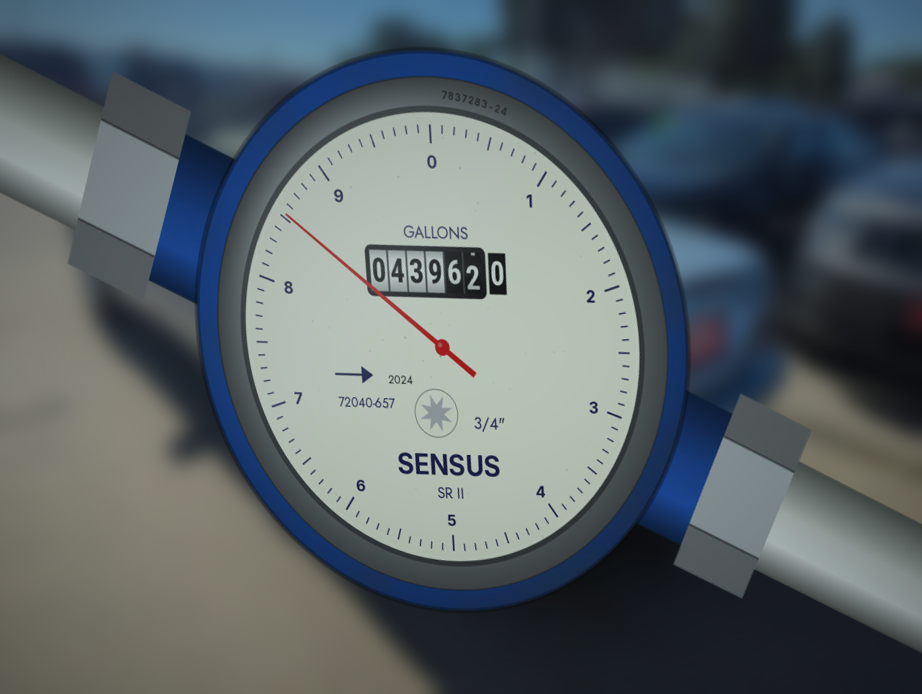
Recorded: {"value": 439618.5, "unit": "gal"}
